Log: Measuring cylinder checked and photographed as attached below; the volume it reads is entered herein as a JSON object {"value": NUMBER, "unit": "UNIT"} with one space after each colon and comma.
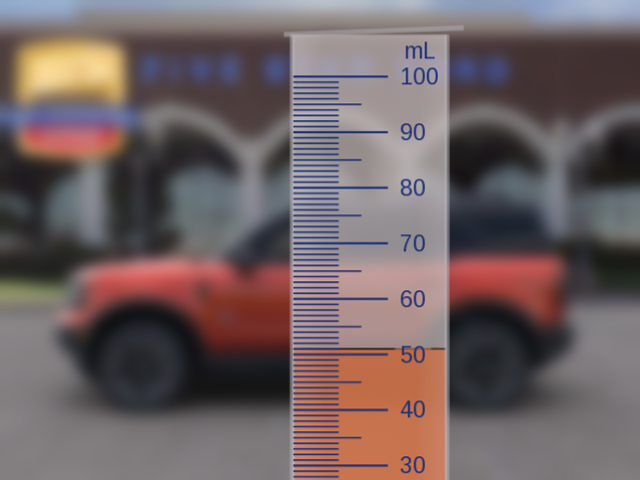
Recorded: {"value": 51, "unit": "mL"}
